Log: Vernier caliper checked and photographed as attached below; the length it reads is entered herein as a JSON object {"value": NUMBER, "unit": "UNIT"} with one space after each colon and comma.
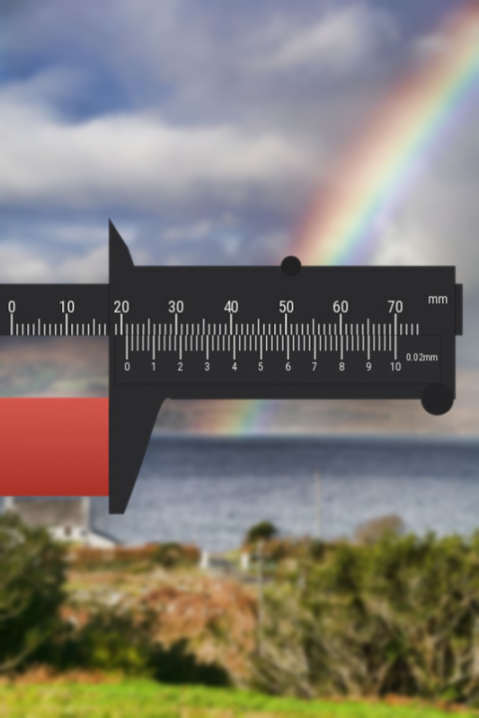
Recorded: {"value": 21.0, "unit": "mm"}
